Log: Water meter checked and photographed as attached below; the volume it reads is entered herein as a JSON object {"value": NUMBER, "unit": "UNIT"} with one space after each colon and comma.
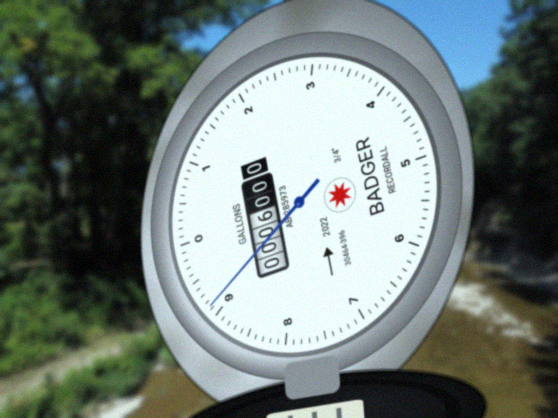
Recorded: {"value": 5999.1, "unit": "gal"}
